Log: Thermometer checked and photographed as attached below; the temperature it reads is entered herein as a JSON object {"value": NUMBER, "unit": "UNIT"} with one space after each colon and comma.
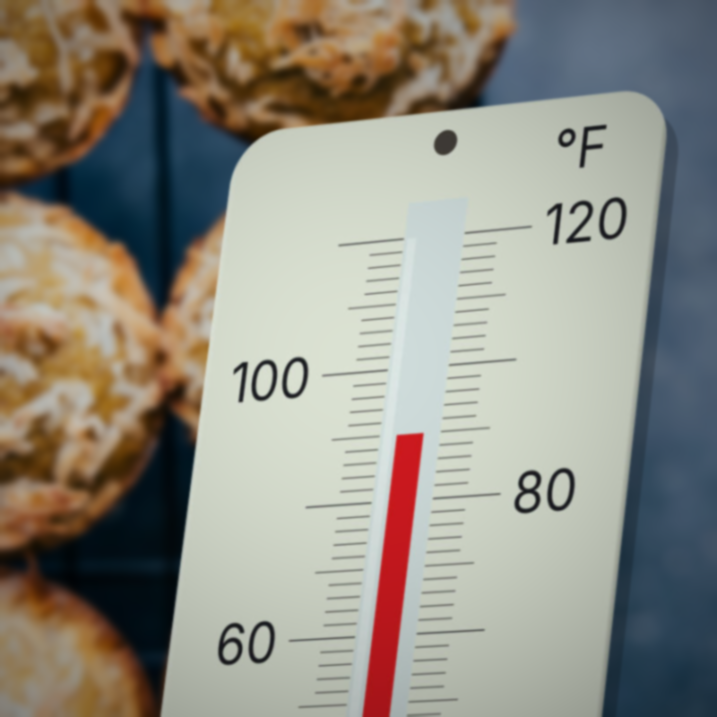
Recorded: {"value": 90, "unit": "°F"}
